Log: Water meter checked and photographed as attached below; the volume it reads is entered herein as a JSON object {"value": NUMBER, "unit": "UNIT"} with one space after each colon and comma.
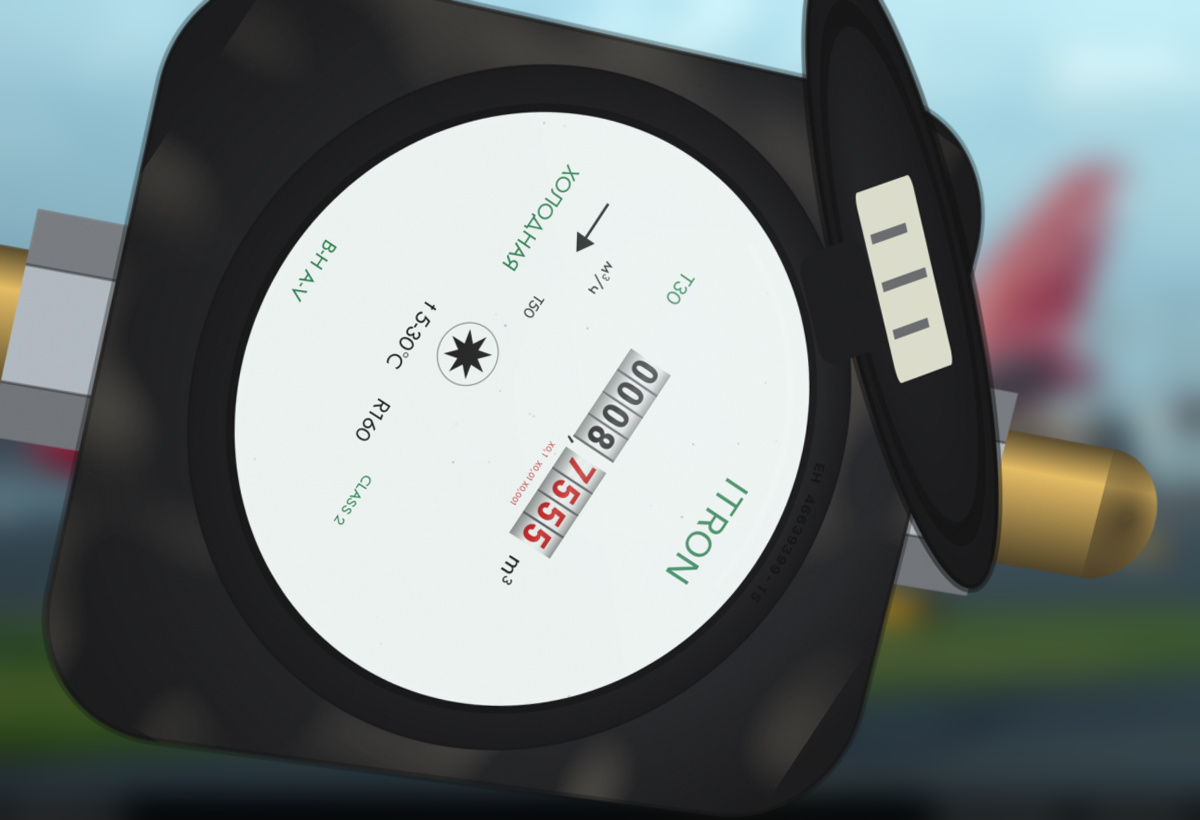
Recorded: {"value": 8.7555, "unit": "m³"}
